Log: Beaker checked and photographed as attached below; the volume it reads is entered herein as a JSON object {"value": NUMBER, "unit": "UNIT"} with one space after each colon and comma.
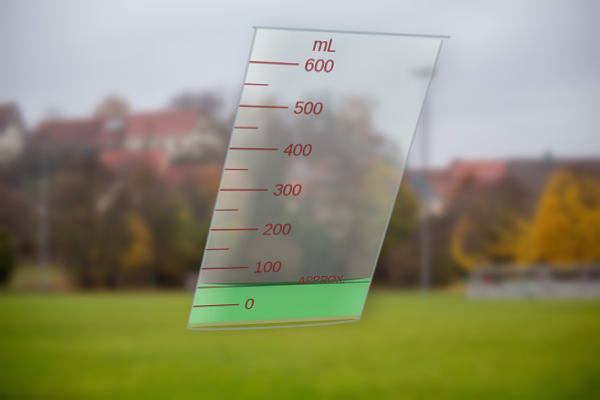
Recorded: {"value": 50, "unit": "mL"}
